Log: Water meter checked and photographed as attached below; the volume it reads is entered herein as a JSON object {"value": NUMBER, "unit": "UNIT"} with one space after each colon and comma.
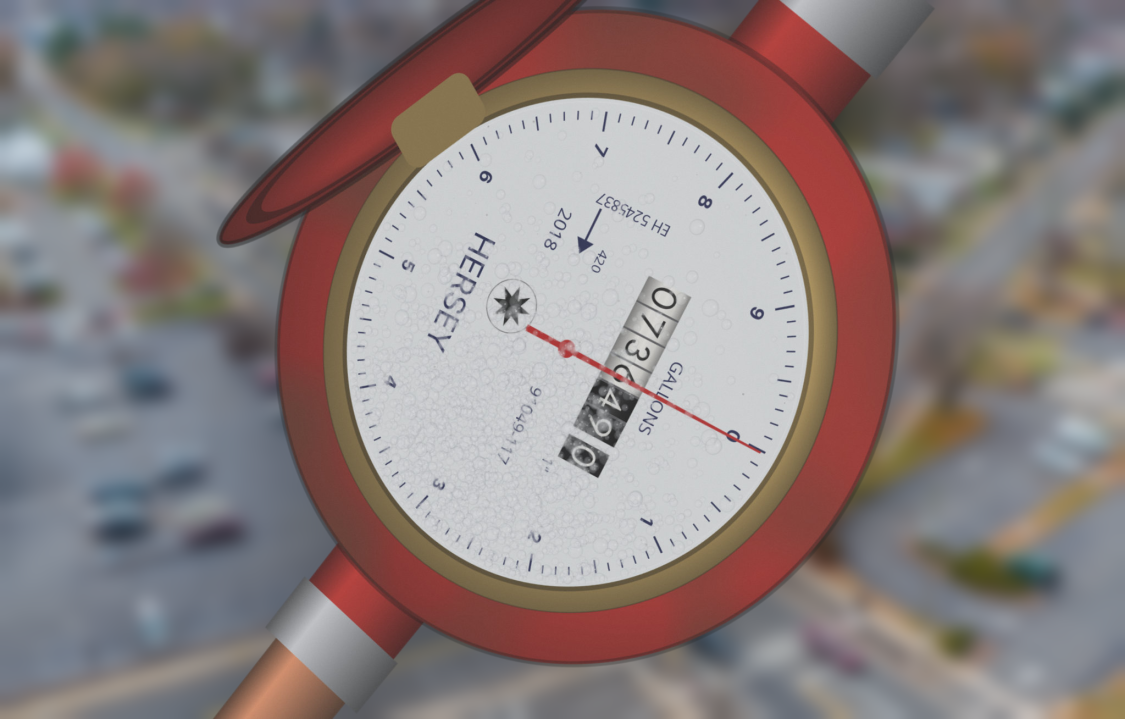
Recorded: {"value": 736490.0, "unit": "gal"}
